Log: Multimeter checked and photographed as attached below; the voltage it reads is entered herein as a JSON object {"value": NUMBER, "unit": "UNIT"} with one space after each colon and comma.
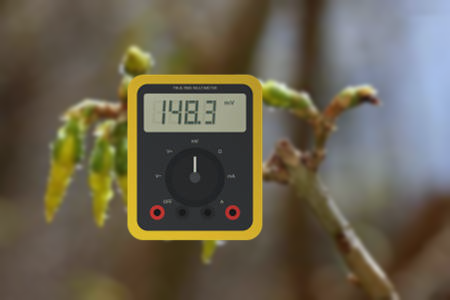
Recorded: {"value": 148.3, "unit": "mV"}
